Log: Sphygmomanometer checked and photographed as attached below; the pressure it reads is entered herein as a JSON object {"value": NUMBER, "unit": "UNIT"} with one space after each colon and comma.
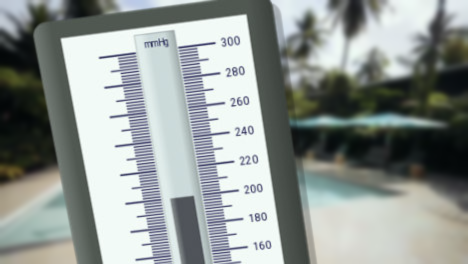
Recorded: {"value": 200, "unit": "mmHg"}
